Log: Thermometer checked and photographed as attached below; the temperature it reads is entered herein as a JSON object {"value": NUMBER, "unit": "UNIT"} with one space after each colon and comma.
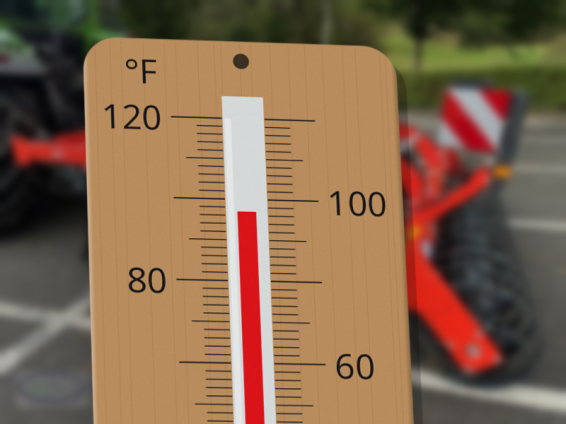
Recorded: {"value": 97, "unit": "°F"}
